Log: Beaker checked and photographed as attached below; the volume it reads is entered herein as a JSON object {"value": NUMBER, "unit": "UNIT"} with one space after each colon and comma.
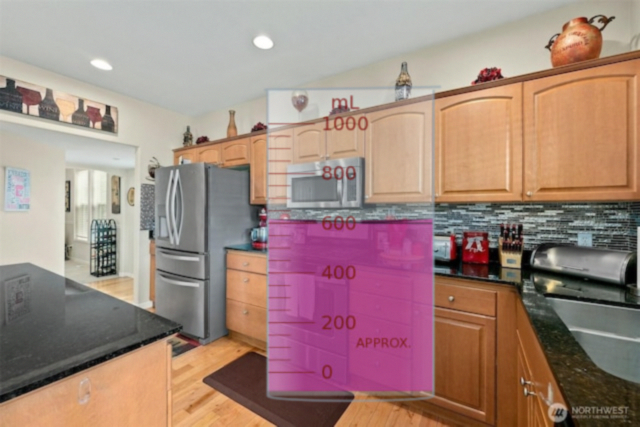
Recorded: {"value": 600, "unit": "mL"}
